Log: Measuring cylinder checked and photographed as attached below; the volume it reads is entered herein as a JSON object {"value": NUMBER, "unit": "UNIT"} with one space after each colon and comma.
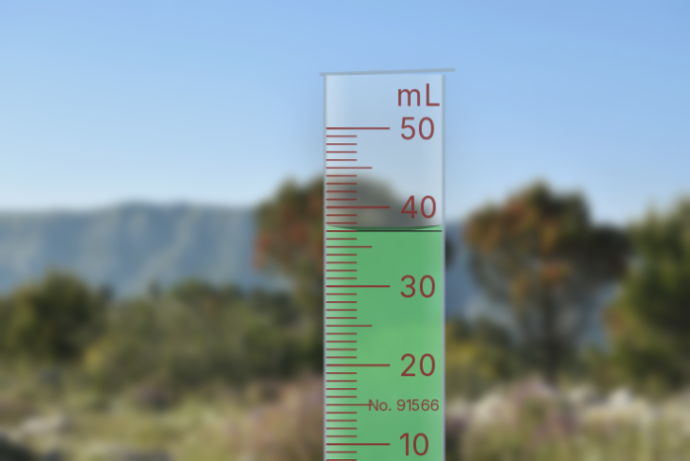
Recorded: {"value": 37, "unit": "mL"}
